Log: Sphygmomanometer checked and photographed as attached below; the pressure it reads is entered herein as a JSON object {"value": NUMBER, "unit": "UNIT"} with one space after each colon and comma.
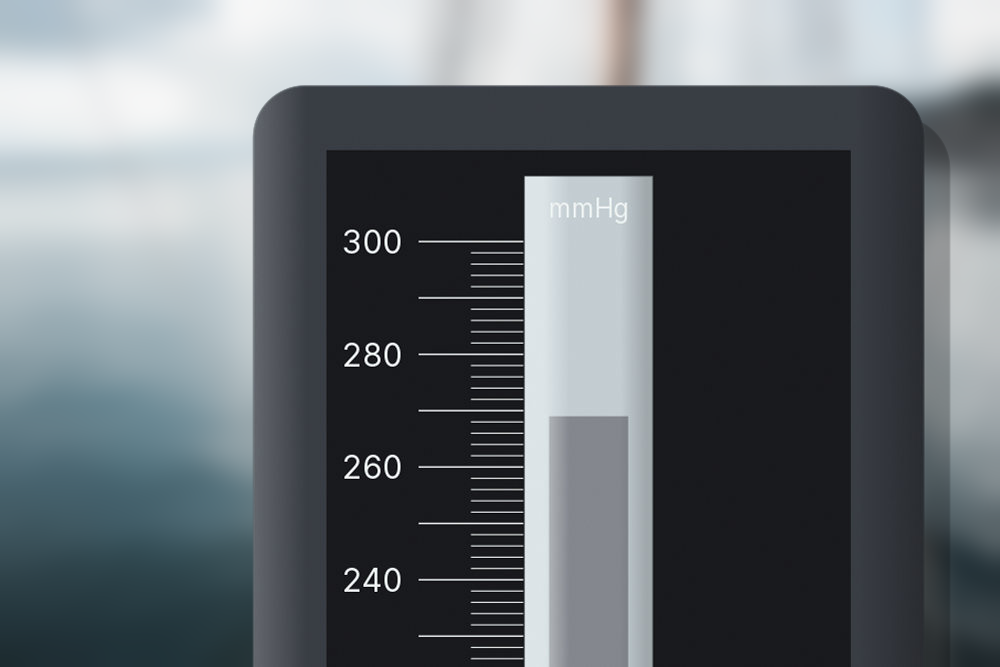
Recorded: {"value": 269, "unit": "mmHg"}
